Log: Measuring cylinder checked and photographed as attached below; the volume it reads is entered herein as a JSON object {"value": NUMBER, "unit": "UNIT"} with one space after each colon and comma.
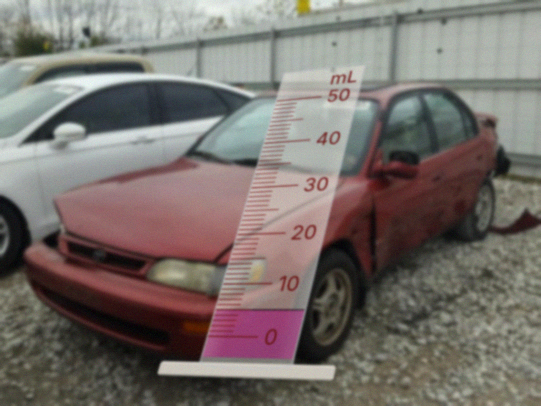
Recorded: {"value": 5, "unit": "mL"}
